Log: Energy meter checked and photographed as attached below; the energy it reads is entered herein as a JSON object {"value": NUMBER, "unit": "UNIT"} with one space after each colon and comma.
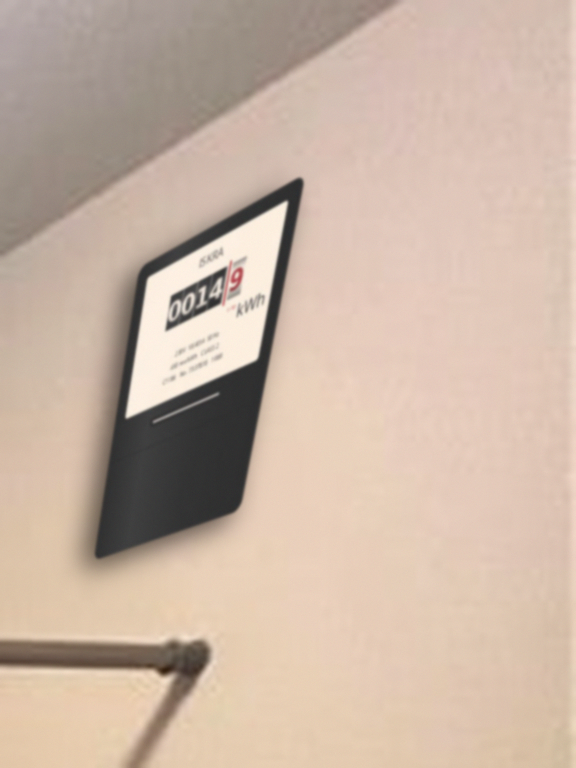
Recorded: {"value": 14.9, "unit": "kWh"}
